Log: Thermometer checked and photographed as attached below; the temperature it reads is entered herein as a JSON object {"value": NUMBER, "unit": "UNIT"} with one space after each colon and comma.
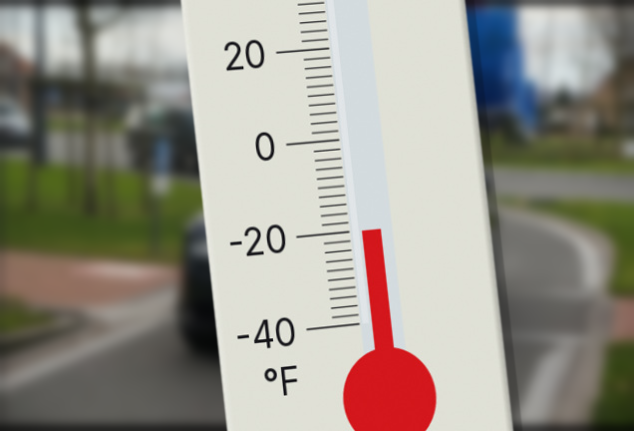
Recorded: {"value": -20, "unit": "°F"}
